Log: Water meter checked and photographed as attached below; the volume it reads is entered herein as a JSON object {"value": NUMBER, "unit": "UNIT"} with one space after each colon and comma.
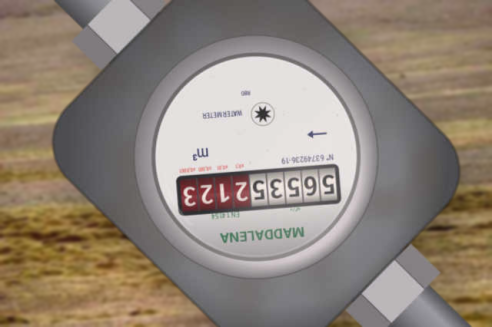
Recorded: {"value": 56535.2123, "unit": "m³"}
